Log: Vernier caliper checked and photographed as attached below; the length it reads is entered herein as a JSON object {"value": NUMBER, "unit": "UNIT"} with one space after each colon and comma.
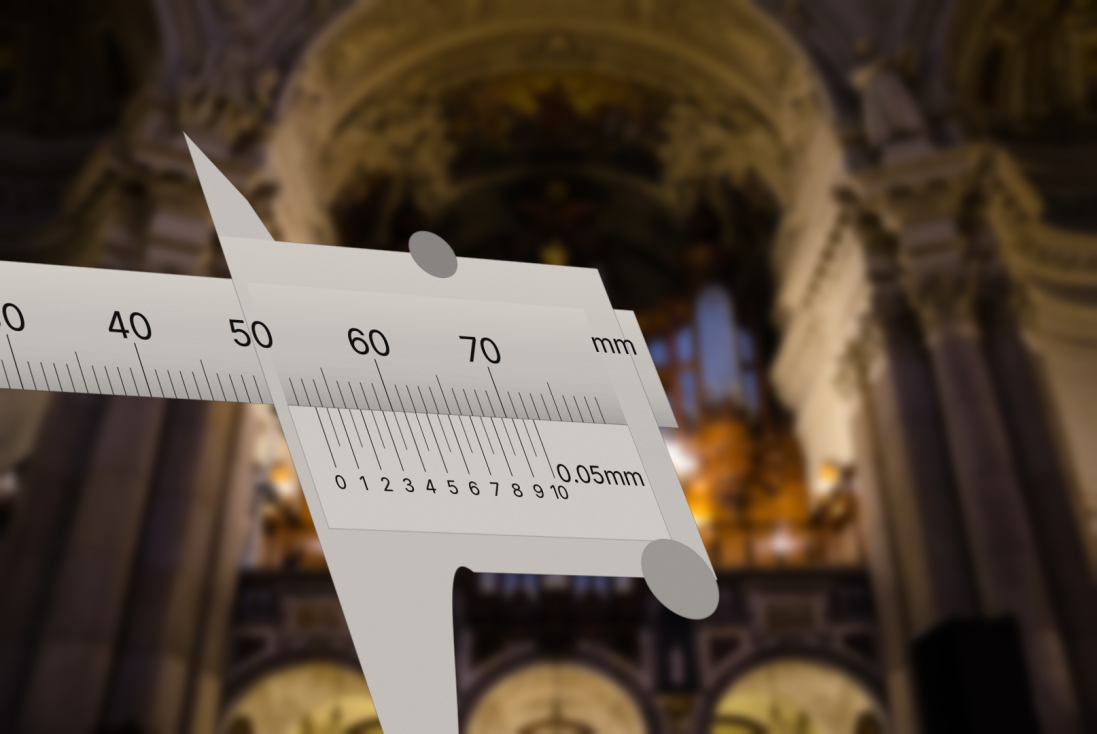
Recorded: {"value": 53.4, "unit": "mm"}
